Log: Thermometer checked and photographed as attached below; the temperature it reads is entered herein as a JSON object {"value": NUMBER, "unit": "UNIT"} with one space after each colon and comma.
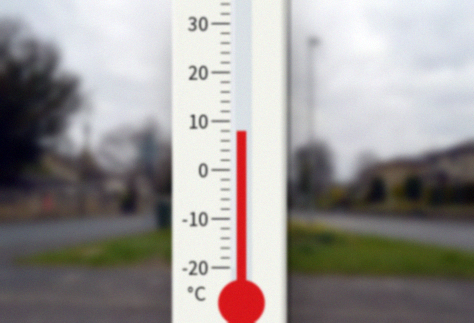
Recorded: {"value": 8, "unit": "°C"}
